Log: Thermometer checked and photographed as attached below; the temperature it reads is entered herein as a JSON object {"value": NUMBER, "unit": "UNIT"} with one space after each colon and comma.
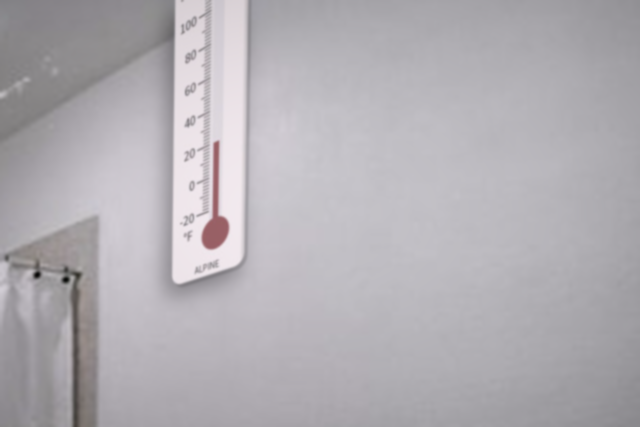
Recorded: {"value": 20, "unit": "°F"}
